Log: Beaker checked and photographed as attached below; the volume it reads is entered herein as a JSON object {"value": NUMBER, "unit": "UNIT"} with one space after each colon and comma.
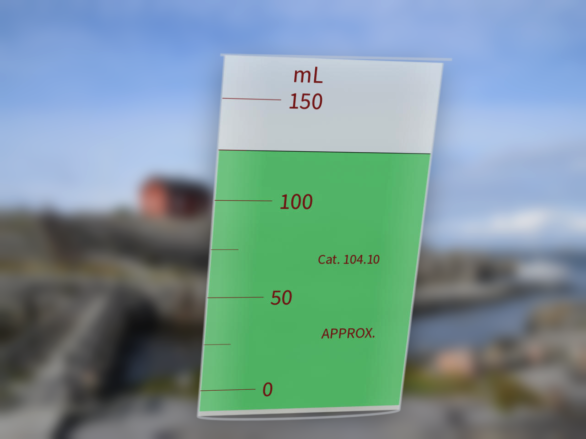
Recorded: {"value": 125, "unit": "mL"}
